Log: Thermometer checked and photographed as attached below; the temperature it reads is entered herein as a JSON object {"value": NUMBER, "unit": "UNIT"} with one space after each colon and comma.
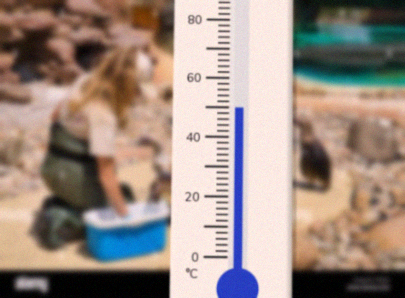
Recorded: {"value": 50, "unit": "°C"}
